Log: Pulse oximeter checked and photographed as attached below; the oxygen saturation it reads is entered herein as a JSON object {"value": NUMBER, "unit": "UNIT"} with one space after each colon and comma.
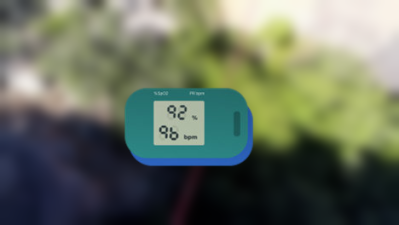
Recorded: {"value": 92, "unit": "%"}
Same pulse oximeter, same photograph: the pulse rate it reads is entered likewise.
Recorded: {"value": 96, "unit": "bpm"}
